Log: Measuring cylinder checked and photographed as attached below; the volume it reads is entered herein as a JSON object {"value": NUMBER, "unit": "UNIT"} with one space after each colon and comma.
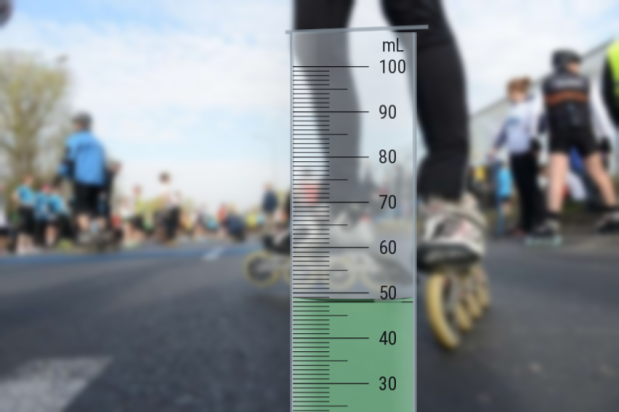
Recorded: {"value": 48, "unit": "mL"}
